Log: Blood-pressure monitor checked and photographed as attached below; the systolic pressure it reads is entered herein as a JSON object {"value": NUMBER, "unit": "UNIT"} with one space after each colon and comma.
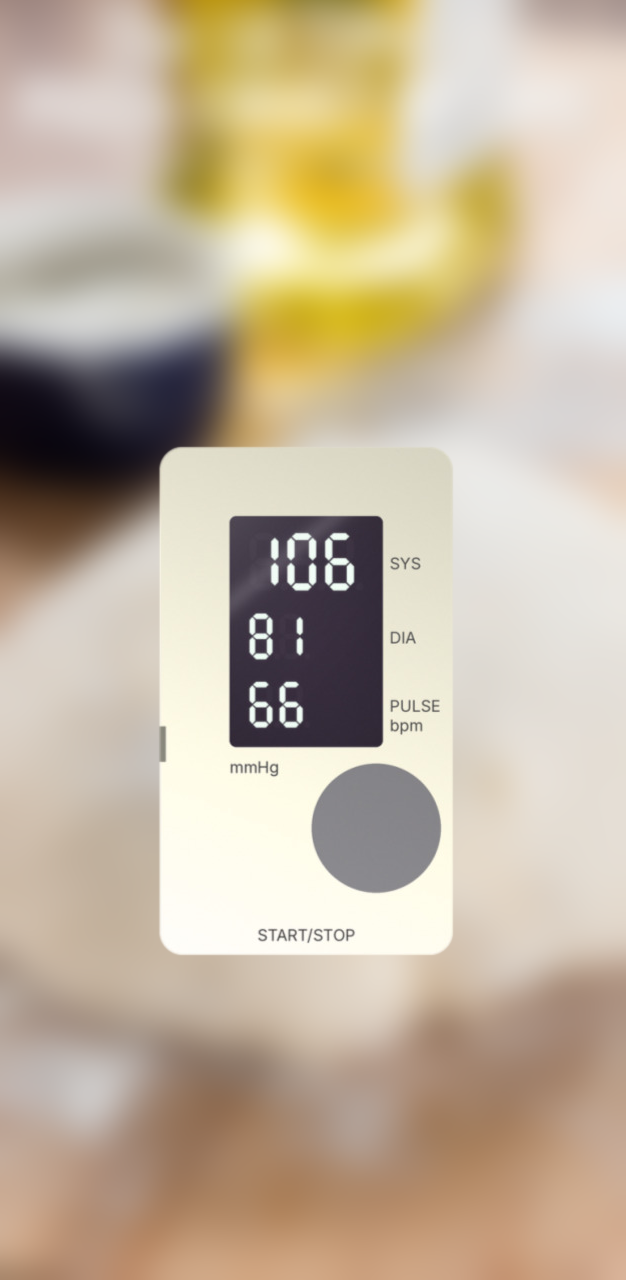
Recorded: {"value": 106, "unit": "mmHg"}
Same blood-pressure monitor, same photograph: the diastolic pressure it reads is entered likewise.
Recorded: {"value": 81, "unit": "mmHg"}
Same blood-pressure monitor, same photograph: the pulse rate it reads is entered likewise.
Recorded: {"value": 66, "unit": "bpm"}
